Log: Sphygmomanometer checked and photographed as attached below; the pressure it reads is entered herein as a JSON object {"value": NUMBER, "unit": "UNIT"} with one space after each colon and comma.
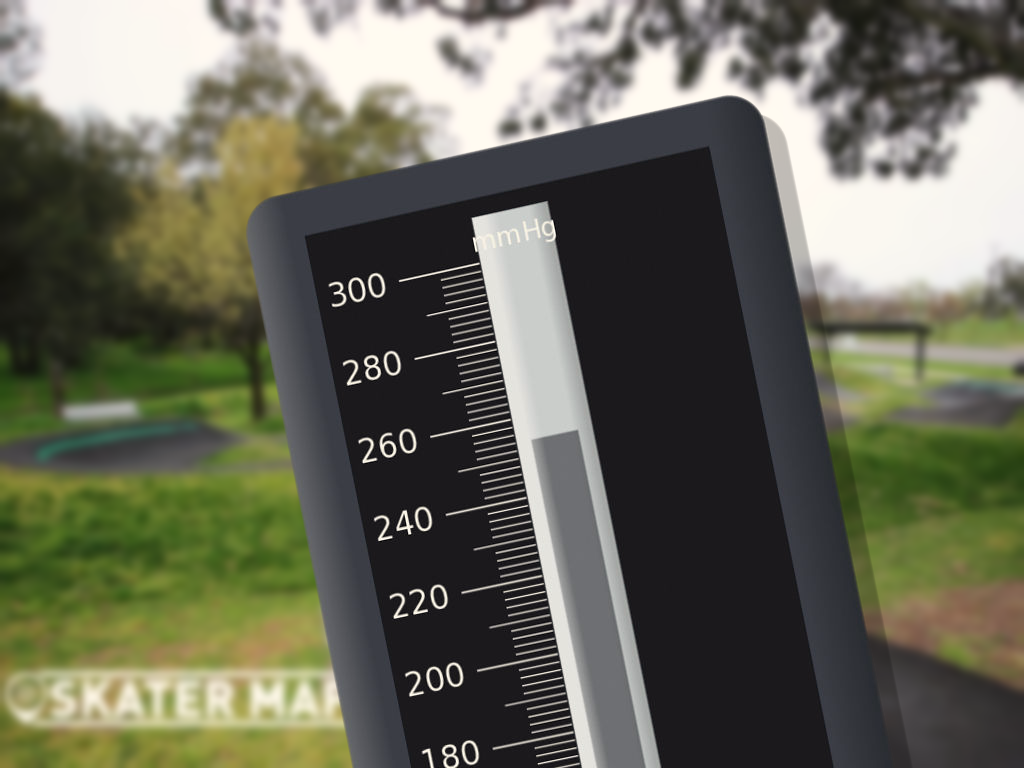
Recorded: {"value": 254, "unit": "mmHg"}
